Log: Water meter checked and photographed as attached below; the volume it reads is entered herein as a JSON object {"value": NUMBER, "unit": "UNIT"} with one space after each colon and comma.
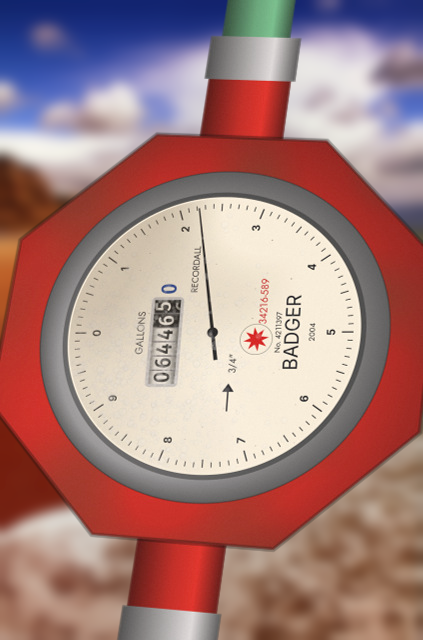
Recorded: {"value": 644652.2, "unit": "gal"}
